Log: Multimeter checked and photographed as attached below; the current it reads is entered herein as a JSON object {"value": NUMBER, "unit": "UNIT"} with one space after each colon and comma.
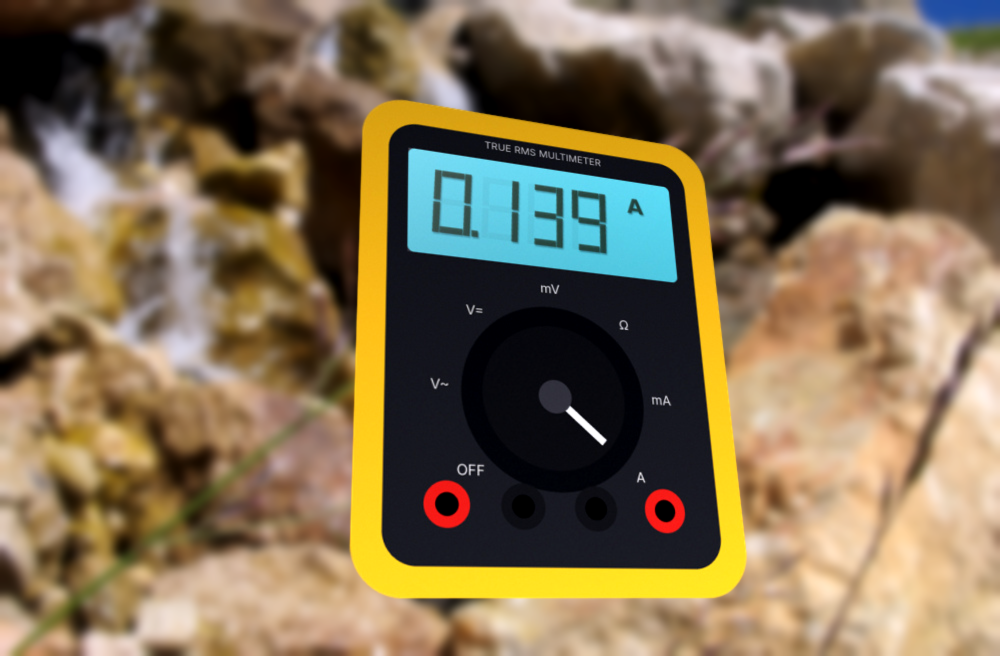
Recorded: {"value": 0.139, "unit": "A"}
